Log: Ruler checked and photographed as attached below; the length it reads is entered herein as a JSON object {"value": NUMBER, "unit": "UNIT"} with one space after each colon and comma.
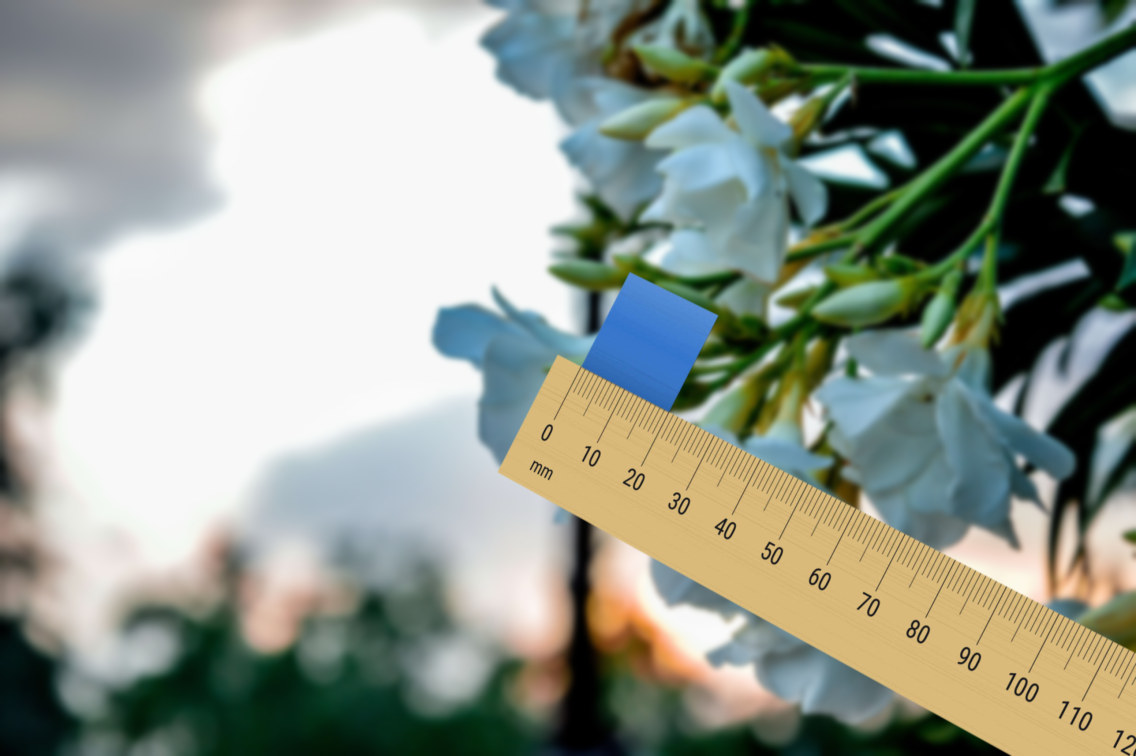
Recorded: {"value": 20, "unit": "mm"}
